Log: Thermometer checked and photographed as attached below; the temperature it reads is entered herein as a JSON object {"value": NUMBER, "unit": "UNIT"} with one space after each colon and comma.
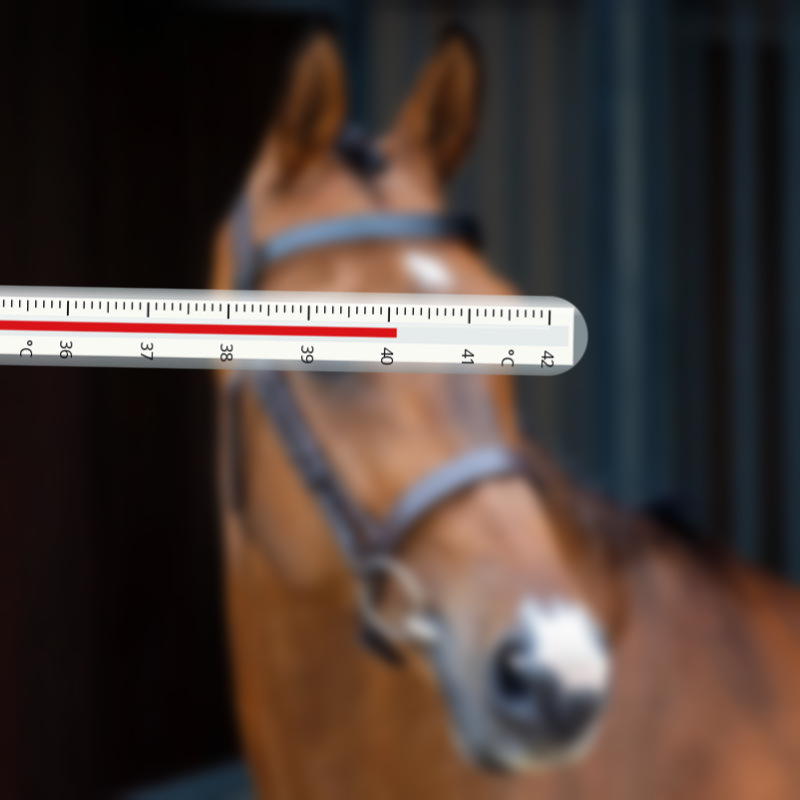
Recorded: {"value": 40.1, "unit": "°C"}
